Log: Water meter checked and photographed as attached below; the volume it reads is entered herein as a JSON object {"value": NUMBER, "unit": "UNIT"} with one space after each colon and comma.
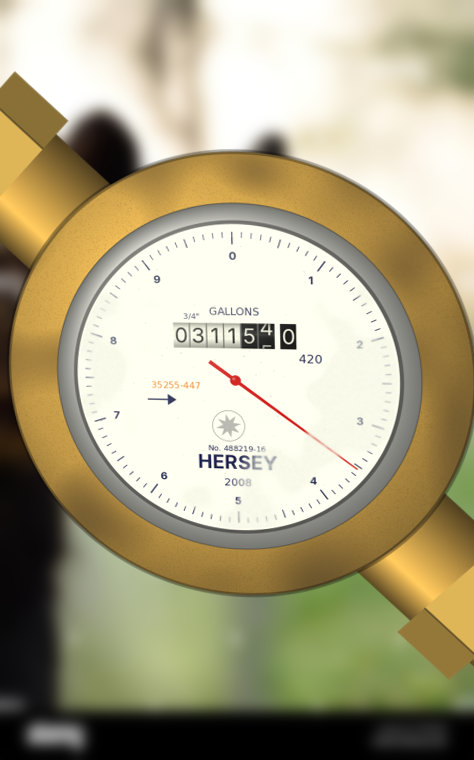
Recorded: {"value": 311543.5, "unit": "gal"}
